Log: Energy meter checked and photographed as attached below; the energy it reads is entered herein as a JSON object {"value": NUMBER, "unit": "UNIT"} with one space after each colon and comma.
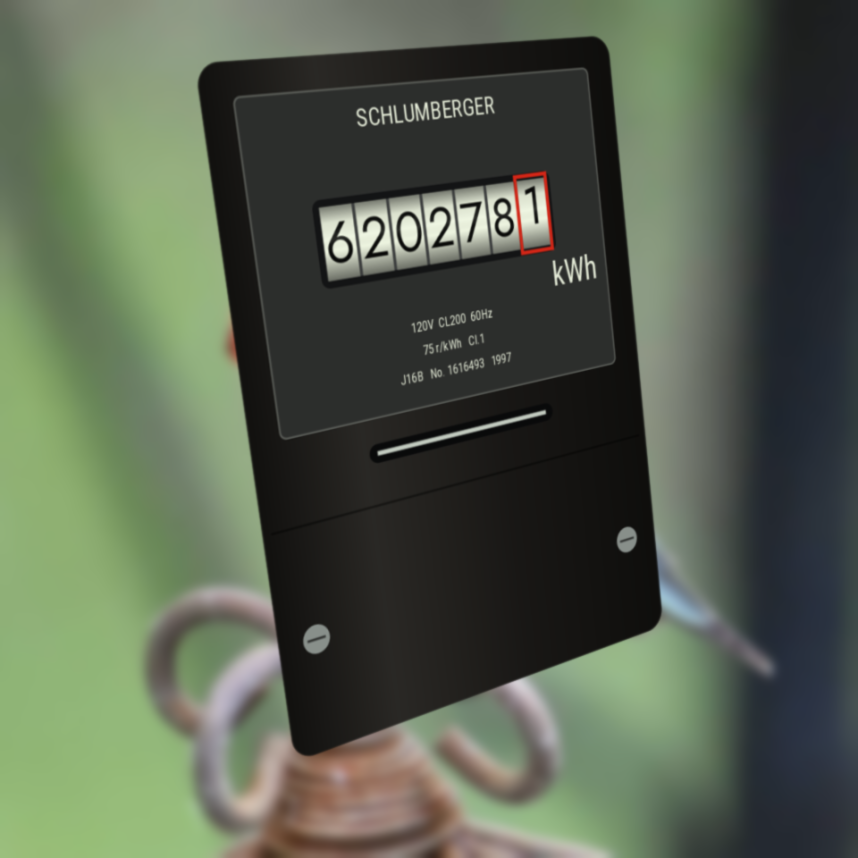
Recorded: {"value": 620278.1, "unit": "kWh"}
